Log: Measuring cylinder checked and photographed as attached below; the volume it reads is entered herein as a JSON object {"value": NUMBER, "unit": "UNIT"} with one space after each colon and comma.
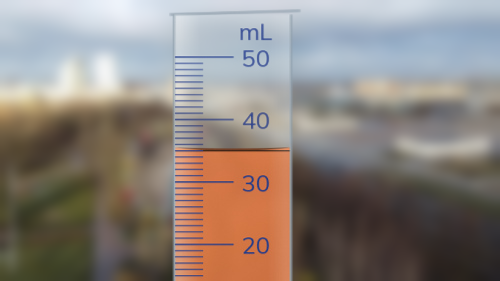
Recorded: {"value": 35, "unit": "mL"}
